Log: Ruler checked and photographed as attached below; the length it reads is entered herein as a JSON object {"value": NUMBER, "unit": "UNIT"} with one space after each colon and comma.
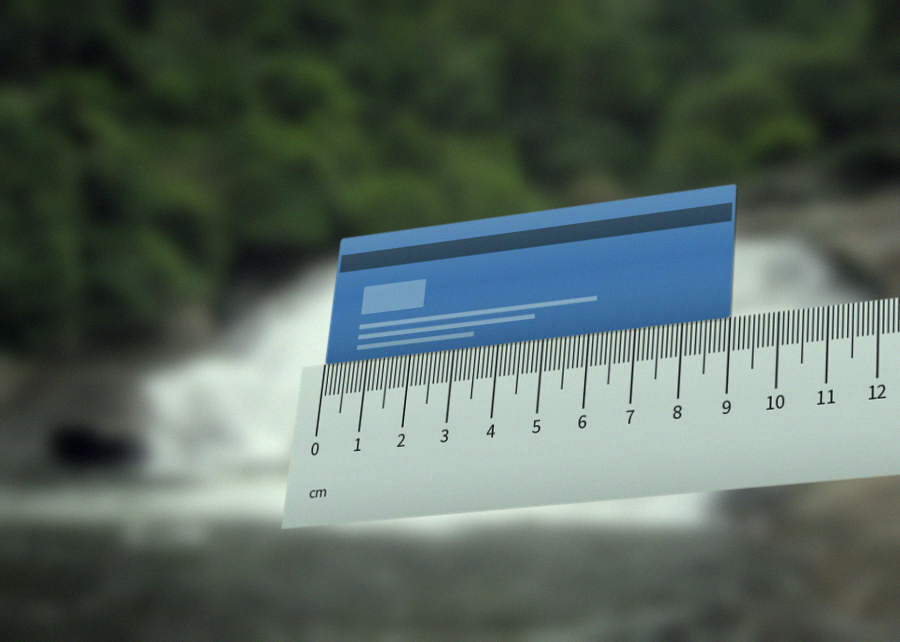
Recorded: {"value": 9, "unit": "cm"}
